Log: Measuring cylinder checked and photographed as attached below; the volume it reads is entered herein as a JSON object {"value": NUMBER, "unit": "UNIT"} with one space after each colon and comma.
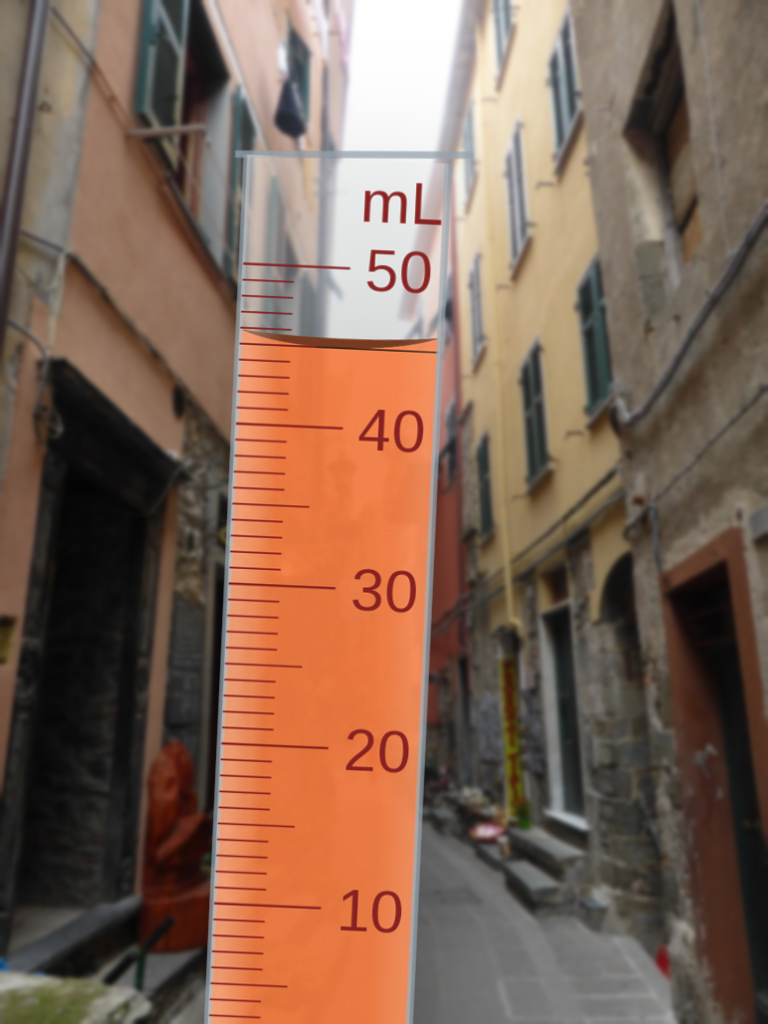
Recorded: {"value": 45, "unit": "mL"}
